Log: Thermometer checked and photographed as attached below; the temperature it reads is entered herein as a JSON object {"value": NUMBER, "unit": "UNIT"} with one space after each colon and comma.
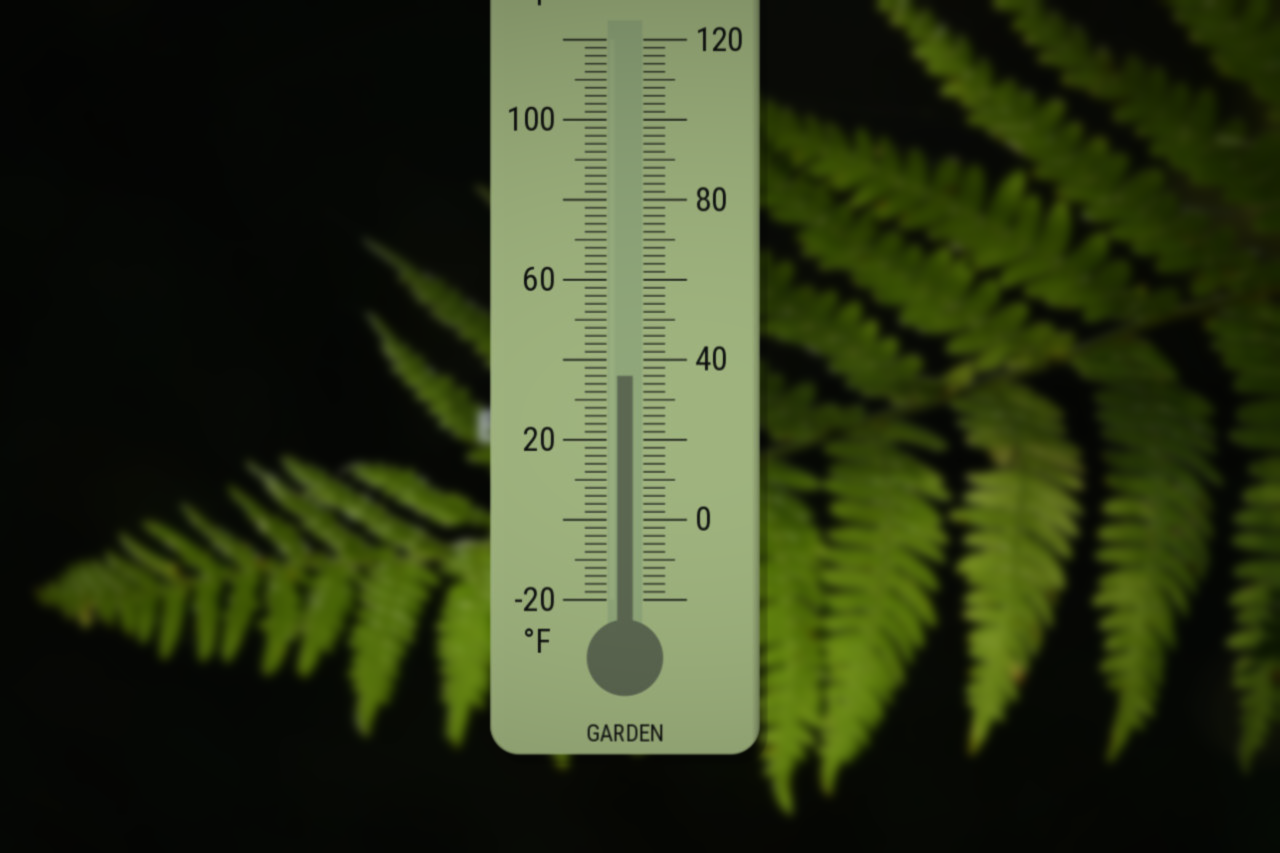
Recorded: {"value": 36, "unit": "°F"}
